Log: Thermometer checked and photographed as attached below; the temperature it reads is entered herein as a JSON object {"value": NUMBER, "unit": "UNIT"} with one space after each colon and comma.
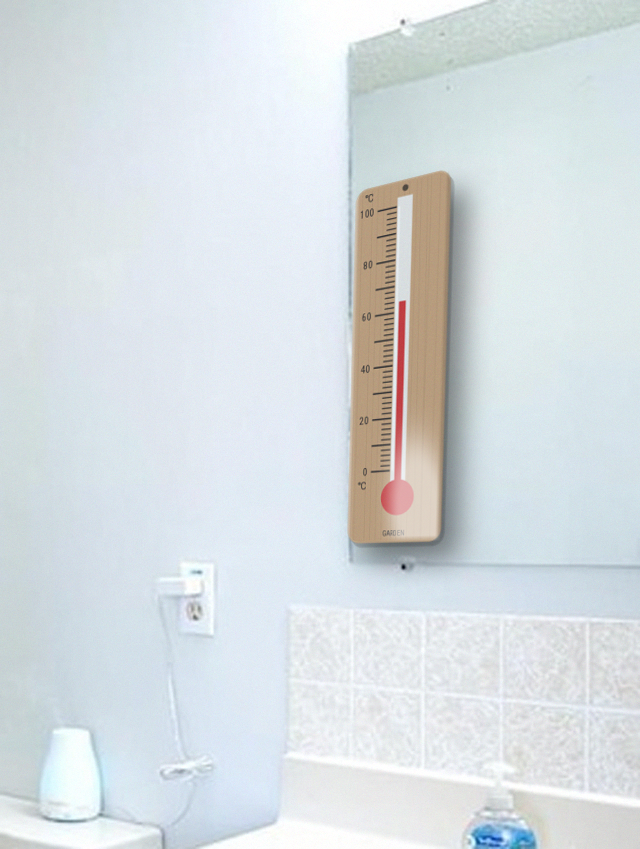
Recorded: {"value": 64, "unit": "°C"}
